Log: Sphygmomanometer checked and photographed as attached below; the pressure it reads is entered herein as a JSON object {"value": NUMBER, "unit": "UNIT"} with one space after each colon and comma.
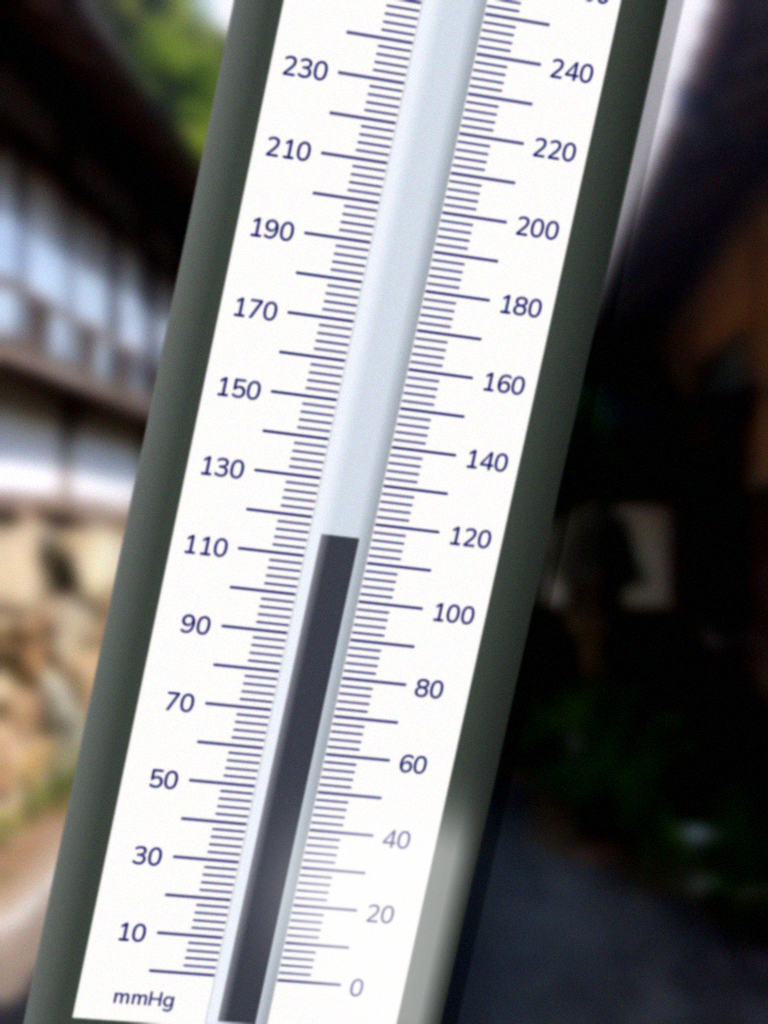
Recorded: {"value": 116, "unit": "mmHg"}
